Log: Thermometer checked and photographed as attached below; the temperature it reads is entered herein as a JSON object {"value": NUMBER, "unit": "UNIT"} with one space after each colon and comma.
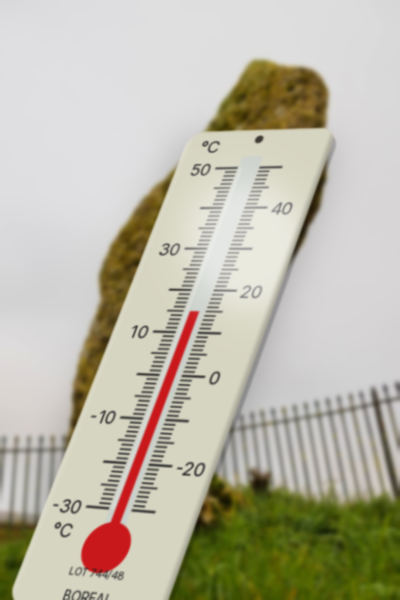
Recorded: {"value": 15, "unit": "°C"}
